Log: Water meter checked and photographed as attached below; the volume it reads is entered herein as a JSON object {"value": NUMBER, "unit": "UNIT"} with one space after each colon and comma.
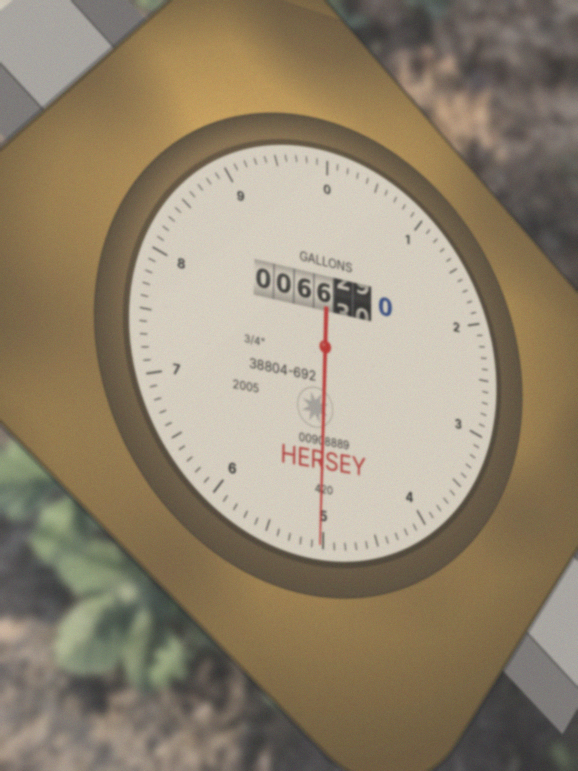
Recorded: {"value": 66295.0, "unit": "gal"}
